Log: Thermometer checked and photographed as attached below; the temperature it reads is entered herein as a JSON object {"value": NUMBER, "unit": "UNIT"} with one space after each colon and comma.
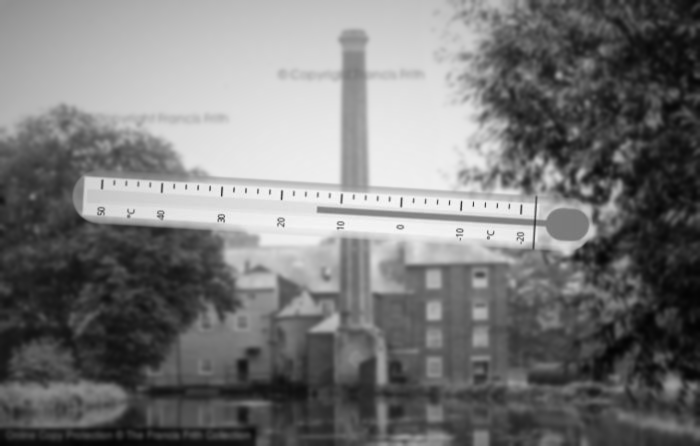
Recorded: {"value": 14, "unit": "°C"}
